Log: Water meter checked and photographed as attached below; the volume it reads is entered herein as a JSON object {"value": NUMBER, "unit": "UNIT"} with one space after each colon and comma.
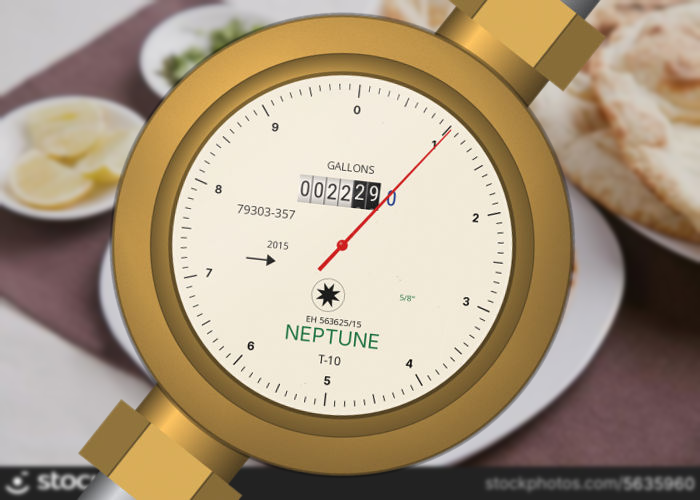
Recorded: {"value": 22291.0, "unit": "gal"}
